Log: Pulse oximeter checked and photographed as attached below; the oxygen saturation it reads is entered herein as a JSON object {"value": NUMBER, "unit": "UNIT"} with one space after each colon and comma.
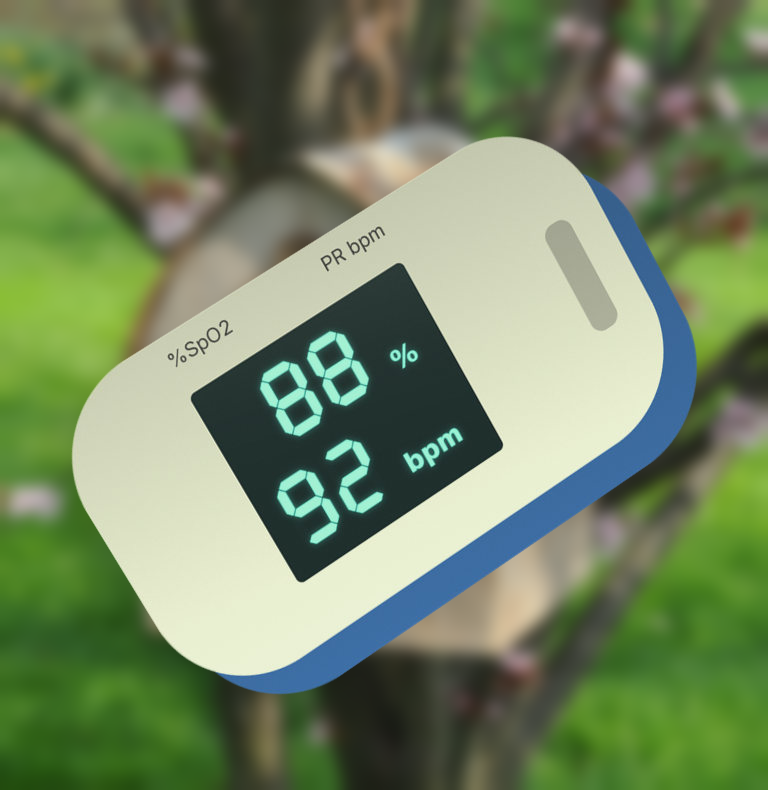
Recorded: {"value": 88, "unit": "%"}
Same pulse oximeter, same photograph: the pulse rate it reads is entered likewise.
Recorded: {"value": 92, "unit": "bpm"}
